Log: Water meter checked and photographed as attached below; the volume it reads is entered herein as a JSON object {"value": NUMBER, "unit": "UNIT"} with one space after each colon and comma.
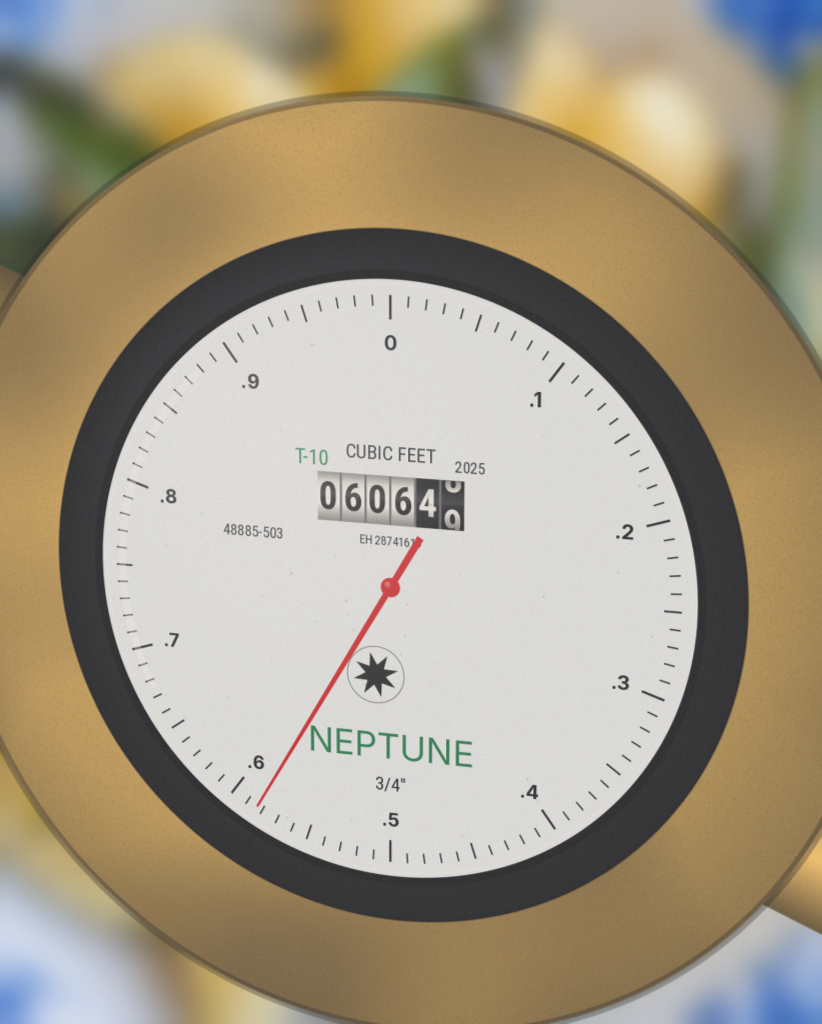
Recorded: {"value": 60648.58, "unit": "ft³"}
